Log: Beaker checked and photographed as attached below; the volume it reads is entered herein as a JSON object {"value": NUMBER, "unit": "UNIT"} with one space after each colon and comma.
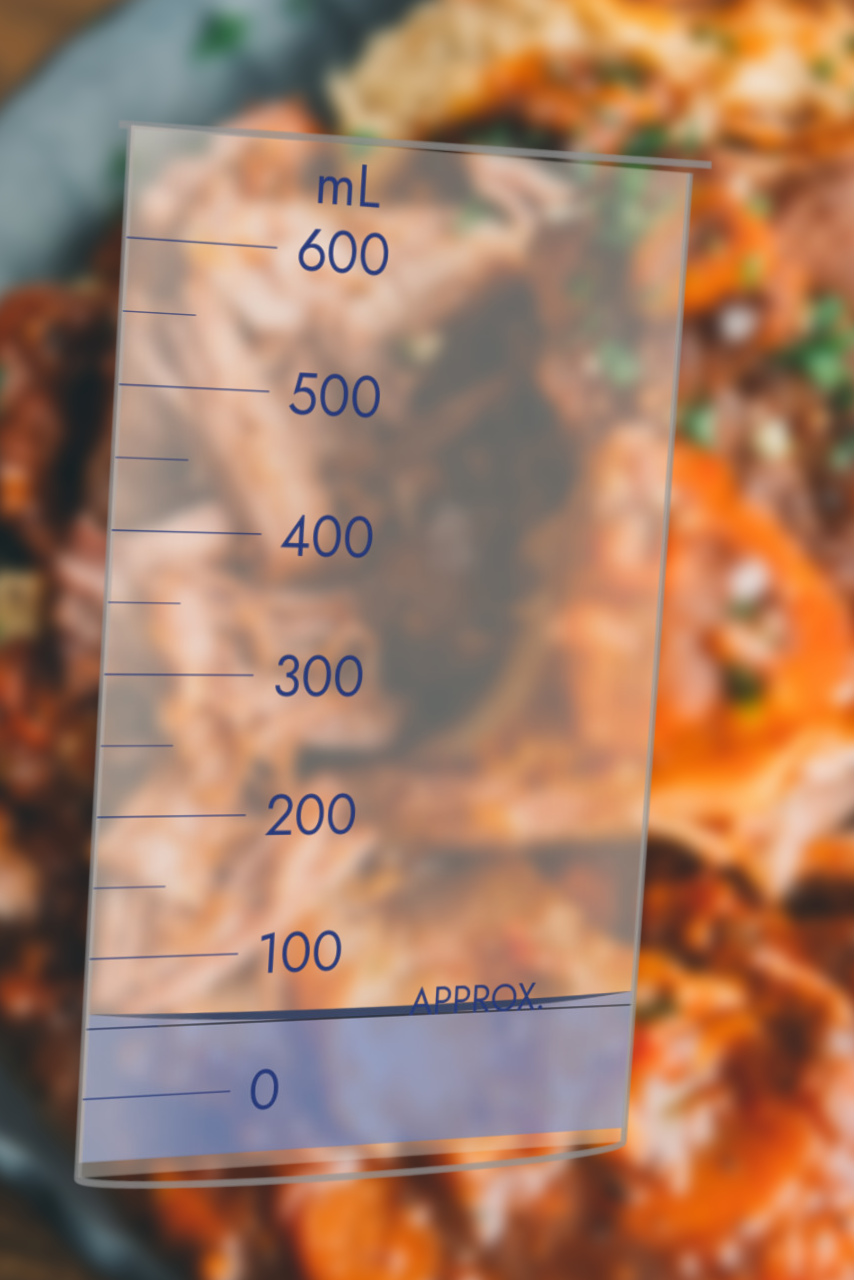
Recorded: {"value": 50, "unit": "mL"}
